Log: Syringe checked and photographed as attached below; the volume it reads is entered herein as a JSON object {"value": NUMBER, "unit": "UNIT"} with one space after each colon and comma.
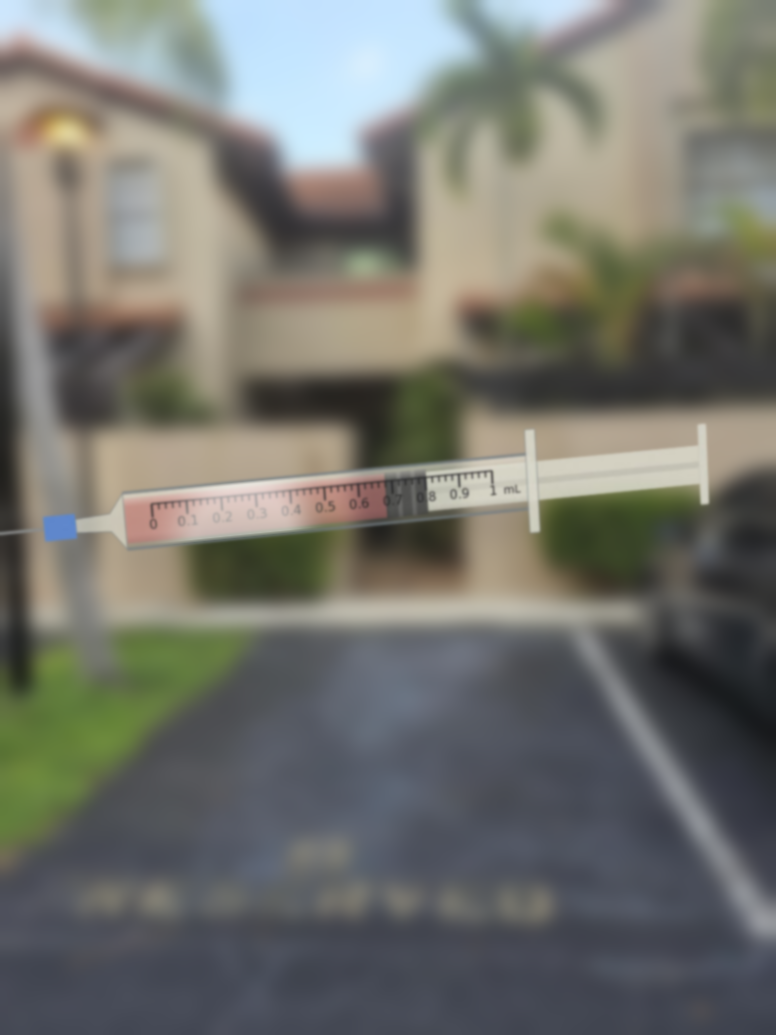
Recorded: {"value": 0.68, "unit": "mL"}
